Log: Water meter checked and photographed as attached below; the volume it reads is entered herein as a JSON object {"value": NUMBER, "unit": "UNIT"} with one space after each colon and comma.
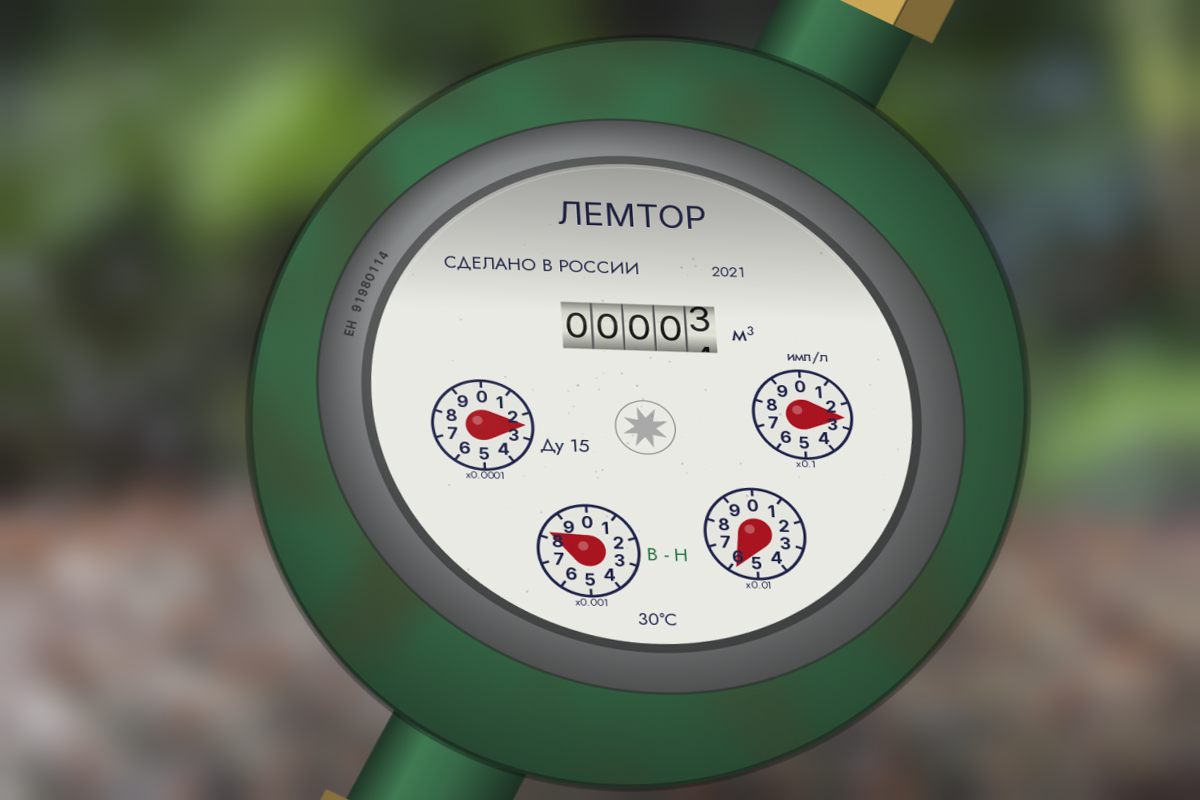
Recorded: {"value": 3.2582, "unit": "m³"}
